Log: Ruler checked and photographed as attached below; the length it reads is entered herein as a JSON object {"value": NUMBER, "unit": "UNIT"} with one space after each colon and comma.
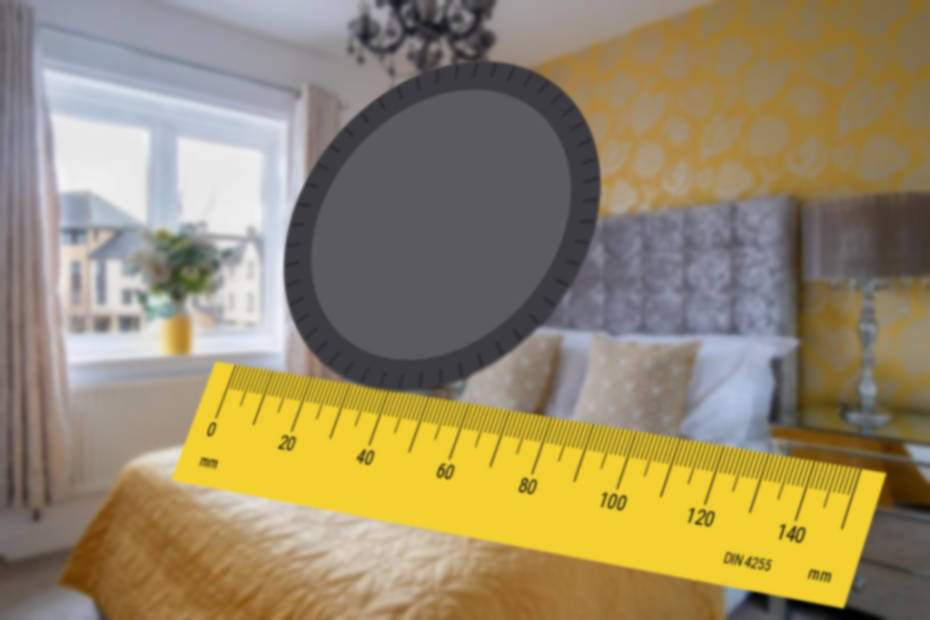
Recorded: {"value": 75, "unit": "mm"}
